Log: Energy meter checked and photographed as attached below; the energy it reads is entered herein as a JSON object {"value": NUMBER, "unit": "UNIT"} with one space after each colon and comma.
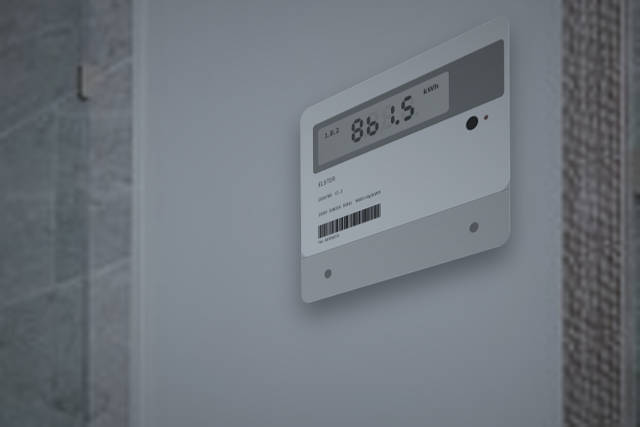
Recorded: {"value": 861.5, "unit": "kWh"}
